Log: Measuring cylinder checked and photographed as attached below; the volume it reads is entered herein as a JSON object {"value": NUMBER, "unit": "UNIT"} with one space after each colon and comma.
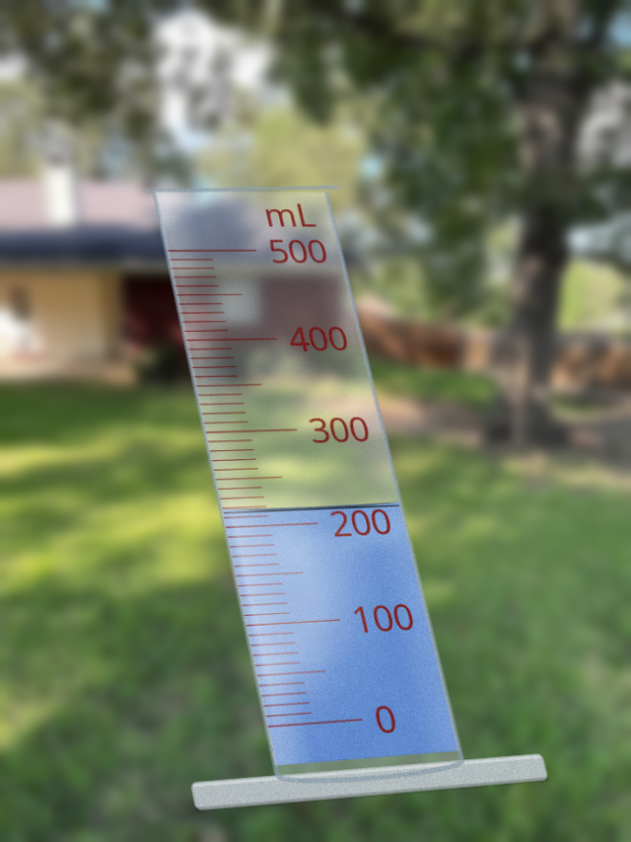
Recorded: {"value": 215, "unit": "mL"}
